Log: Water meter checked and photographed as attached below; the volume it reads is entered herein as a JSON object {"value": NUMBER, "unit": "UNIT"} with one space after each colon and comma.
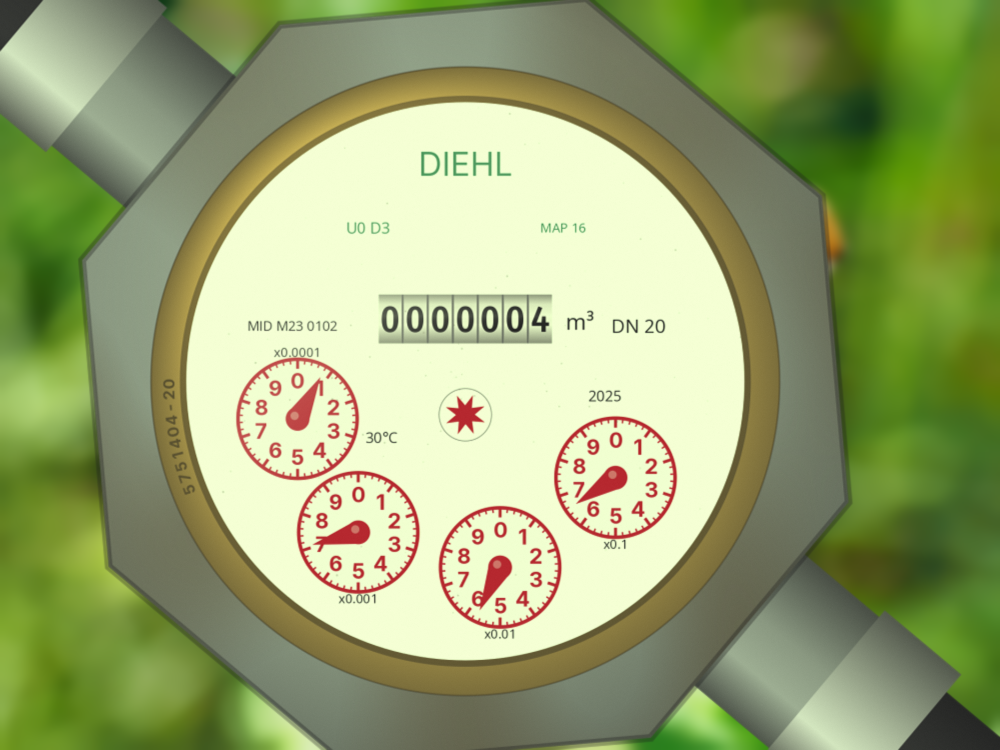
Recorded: {"value": 4.6570, "unit": "m³"}
